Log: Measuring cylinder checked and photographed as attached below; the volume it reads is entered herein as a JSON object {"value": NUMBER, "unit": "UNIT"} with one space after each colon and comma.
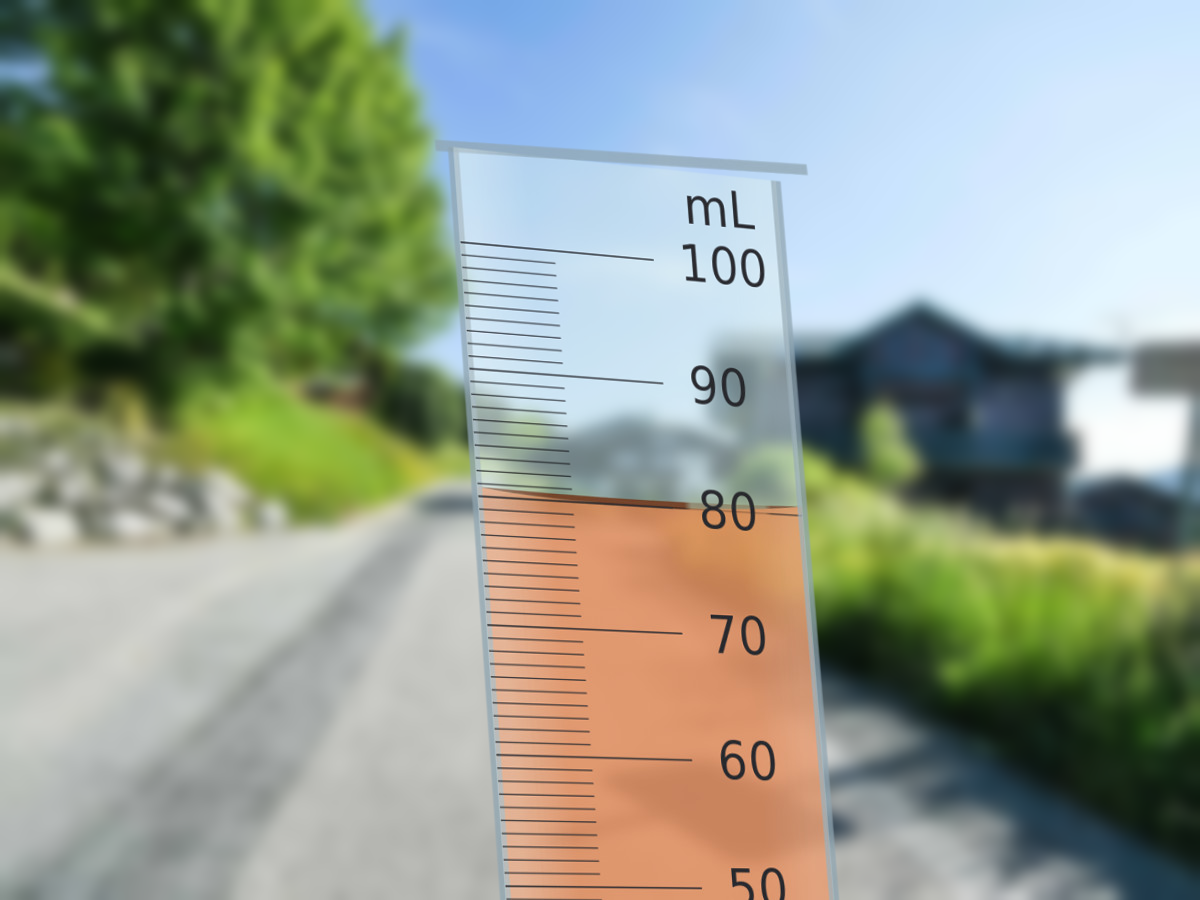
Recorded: {"value": 80, "unit": "mL"}
